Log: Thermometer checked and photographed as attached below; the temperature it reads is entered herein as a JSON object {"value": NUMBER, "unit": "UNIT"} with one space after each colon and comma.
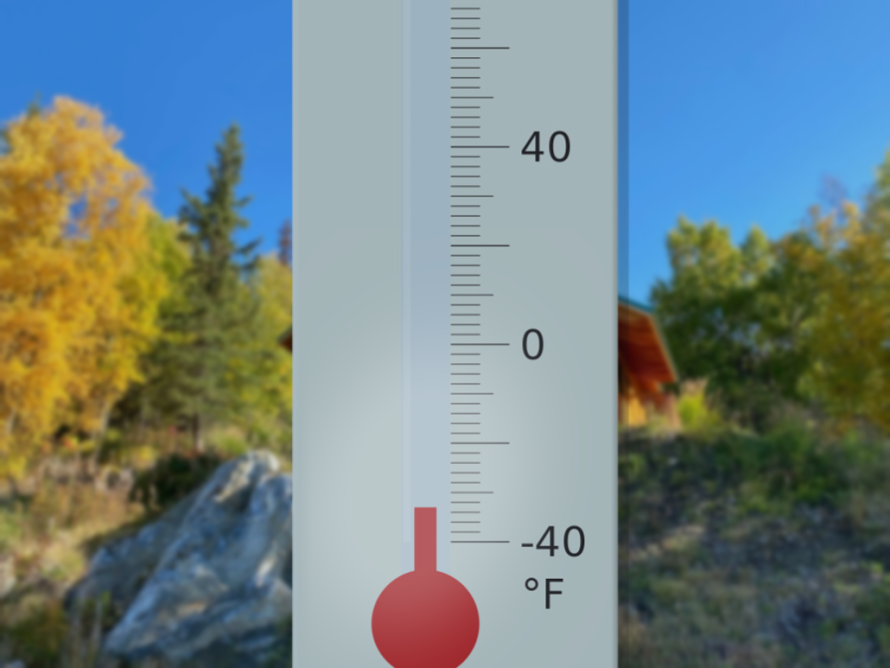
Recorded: {"value": -33, "unit": "°F"}
